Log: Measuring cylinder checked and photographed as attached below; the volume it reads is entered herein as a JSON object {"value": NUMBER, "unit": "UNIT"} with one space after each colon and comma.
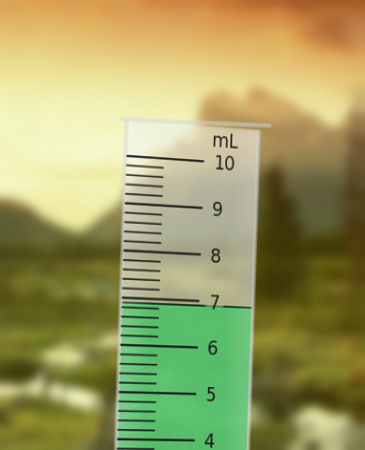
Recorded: {"value": 6.9, "unit": "mL"}
